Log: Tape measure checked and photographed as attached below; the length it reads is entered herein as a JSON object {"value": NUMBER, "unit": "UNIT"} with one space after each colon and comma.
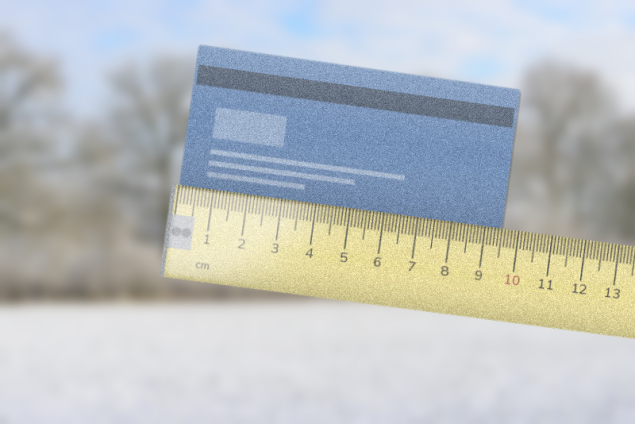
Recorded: {"value": 9.5, "unit": "cm"}
